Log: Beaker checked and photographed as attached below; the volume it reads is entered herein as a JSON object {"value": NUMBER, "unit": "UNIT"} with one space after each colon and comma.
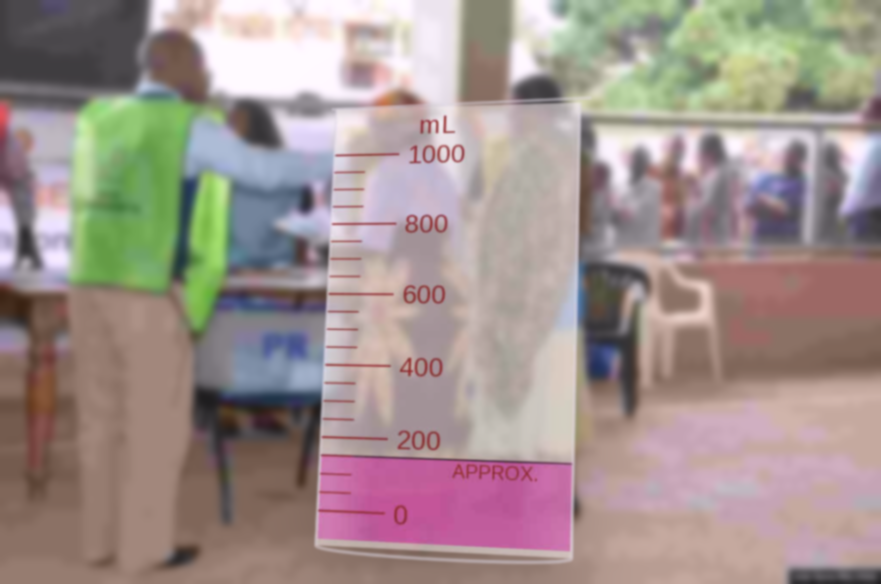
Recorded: {"value": 150, "unit": "mL"}
